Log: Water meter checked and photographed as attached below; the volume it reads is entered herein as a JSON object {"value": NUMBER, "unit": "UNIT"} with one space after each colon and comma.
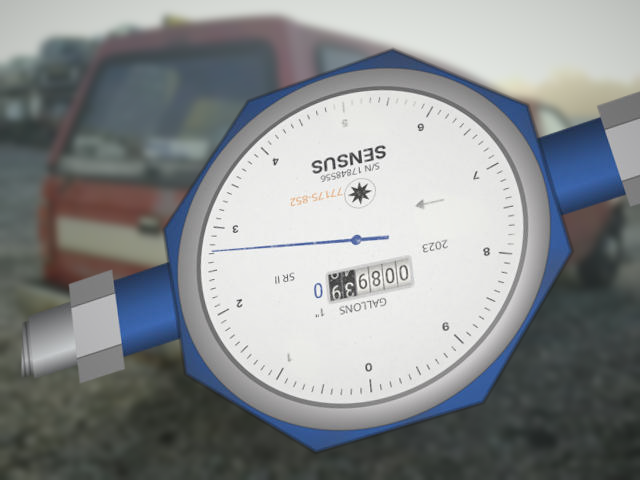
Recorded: {"value": 89392.7, "unit": "gal"}
